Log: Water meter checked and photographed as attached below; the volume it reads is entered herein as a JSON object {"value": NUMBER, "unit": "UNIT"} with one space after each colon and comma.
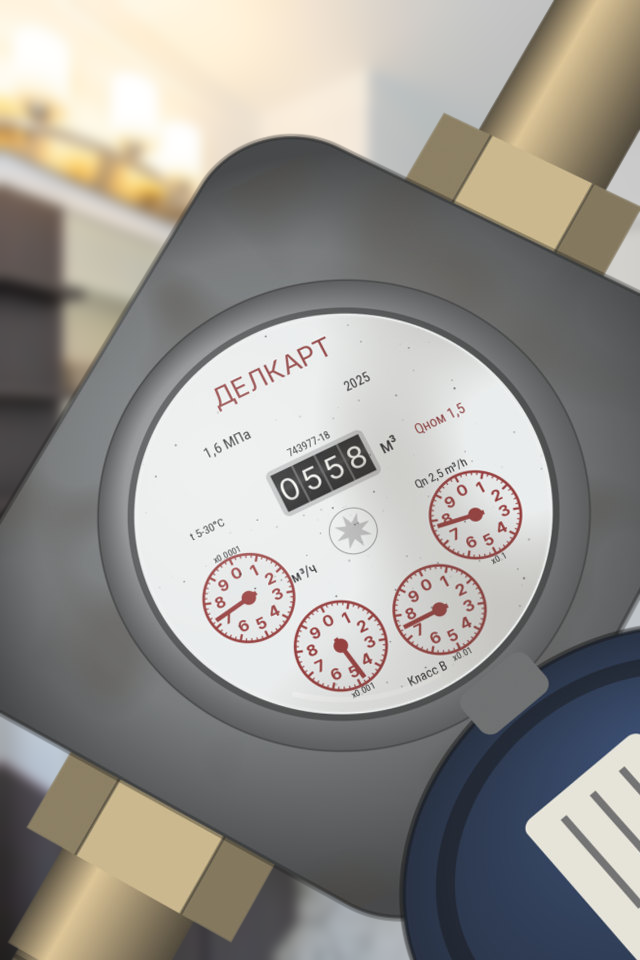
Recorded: {"value": 558.7747, "unit": "m³"}
